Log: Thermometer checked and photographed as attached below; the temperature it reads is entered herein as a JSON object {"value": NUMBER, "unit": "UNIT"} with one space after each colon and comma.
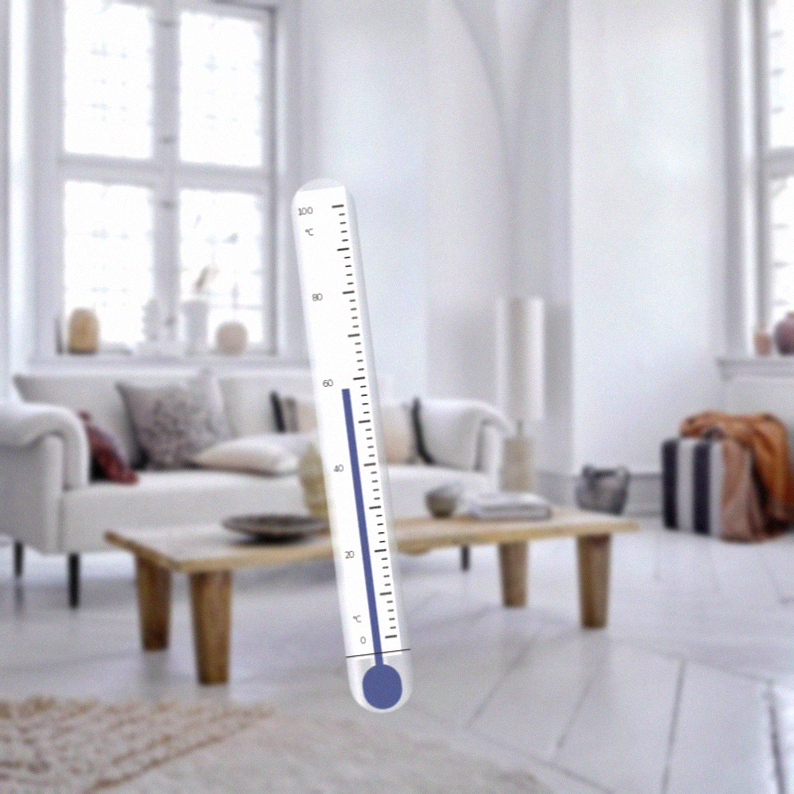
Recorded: {"value": 58, "unit": "°C"}
